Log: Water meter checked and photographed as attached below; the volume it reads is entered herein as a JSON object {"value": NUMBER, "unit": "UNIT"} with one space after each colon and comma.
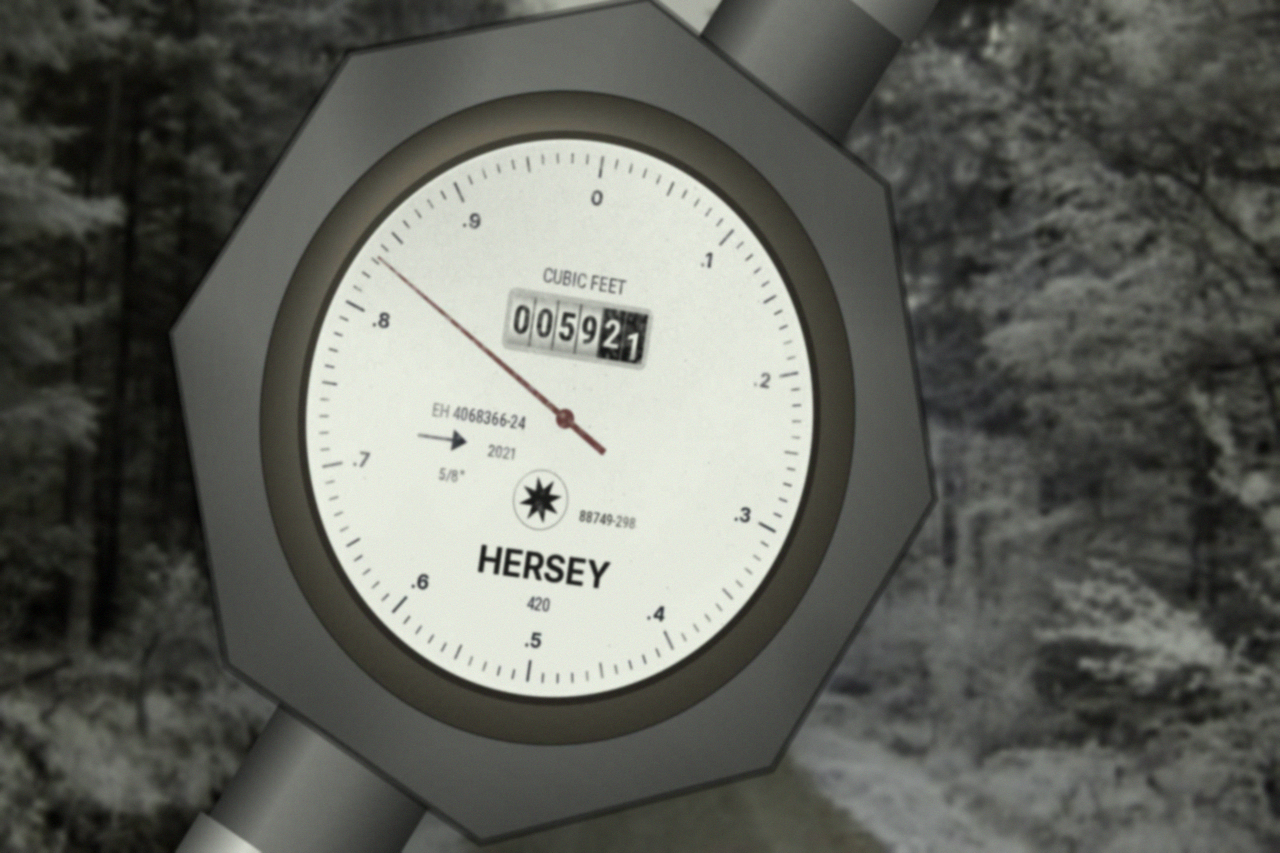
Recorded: {"value": 5920.83, "unit": "ft³"}
